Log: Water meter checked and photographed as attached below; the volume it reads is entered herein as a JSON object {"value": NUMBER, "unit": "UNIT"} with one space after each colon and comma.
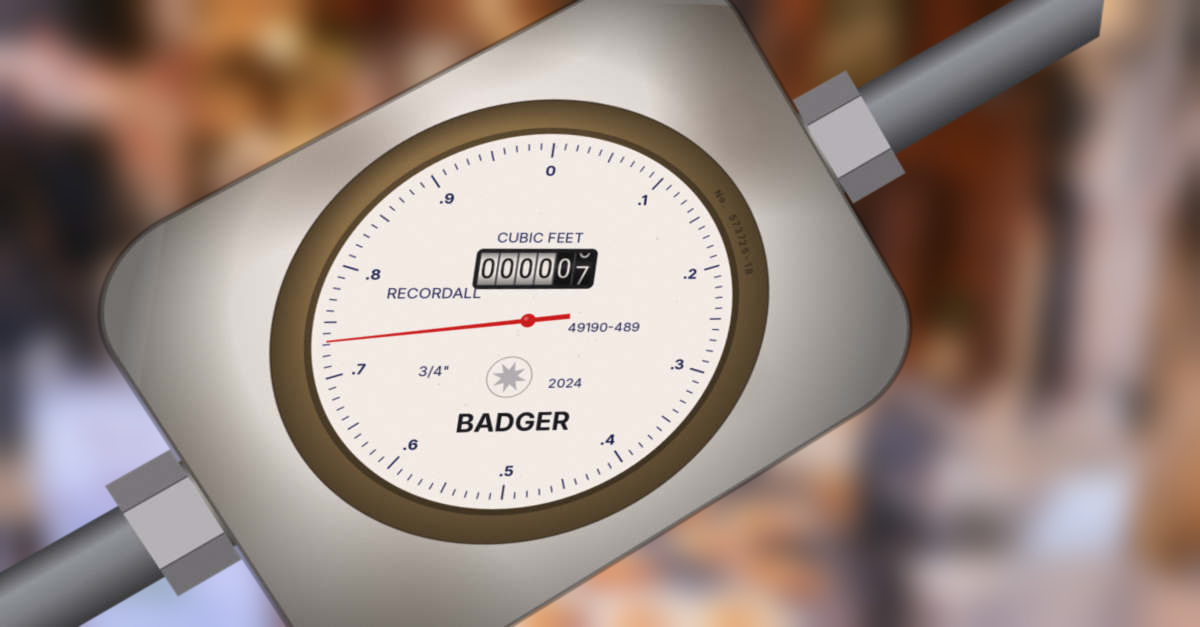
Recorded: {"value": 6.73, "unit": "ft³"}
